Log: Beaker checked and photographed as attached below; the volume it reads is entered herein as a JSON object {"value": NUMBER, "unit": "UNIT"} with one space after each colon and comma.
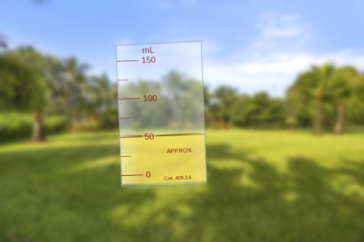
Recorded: {"value": 50, "unit": "mL"}
